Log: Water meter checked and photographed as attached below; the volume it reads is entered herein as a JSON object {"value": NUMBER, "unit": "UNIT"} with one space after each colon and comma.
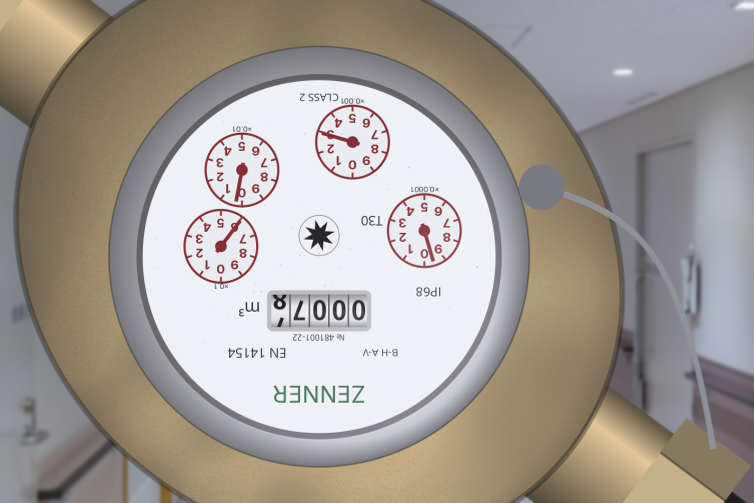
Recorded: {"value": 77.6029, "unit": "m³"}
